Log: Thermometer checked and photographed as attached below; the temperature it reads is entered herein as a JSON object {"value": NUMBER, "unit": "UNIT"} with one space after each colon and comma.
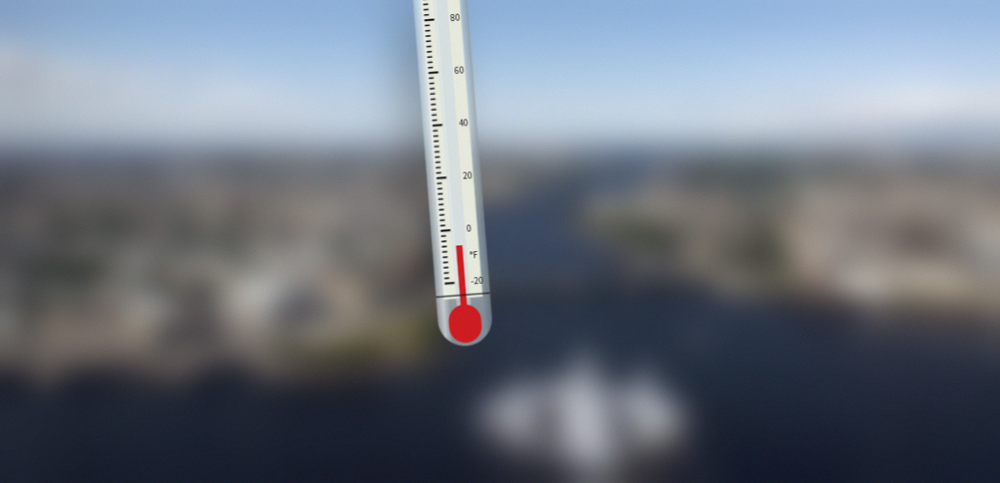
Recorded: {"value": -6, "unit": "°F"}
